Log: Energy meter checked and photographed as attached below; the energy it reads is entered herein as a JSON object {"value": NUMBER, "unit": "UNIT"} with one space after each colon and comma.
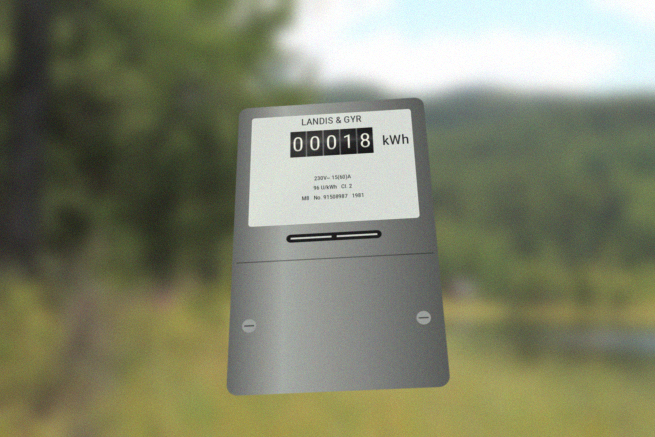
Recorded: {"value": 18, "unit": "kWh"}
